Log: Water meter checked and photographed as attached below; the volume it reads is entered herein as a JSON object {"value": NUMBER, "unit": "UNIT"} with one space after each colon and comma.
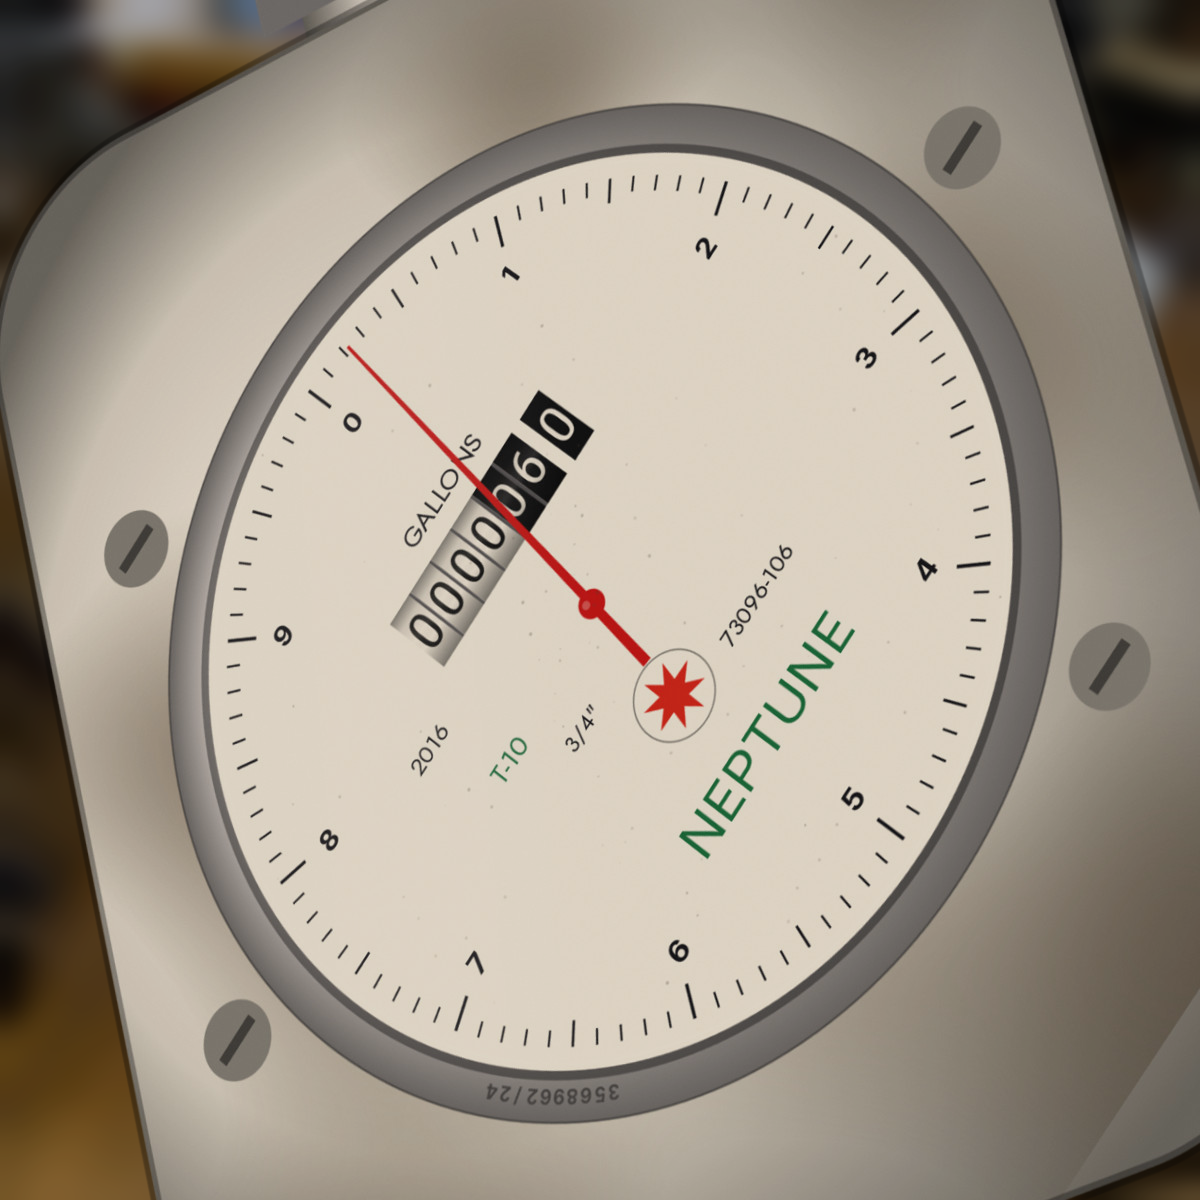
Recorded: {"value": 60.2, "unit": "gal"}
